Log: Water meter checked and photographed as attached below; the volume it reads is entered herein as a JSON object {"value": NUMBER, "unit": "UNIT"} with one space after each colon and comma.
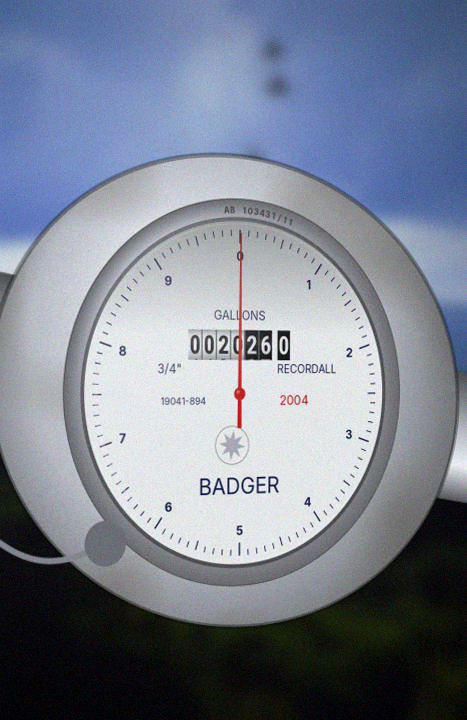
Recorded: {"value": 20260.0, "unit": "gal"}
